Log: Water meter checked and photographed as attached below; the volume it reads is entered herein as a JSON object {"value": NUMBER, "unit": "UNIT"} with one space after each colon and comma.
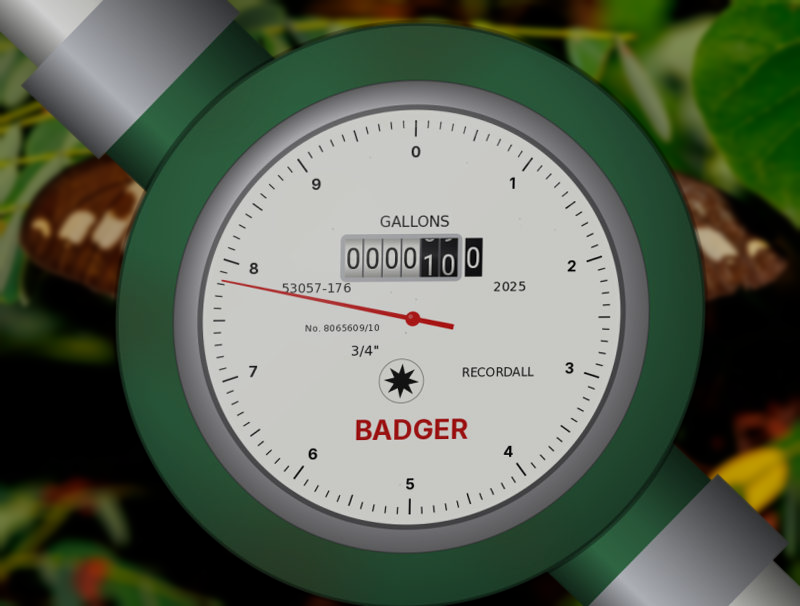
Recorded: {"value": 97.8, "unit": "gal"}
